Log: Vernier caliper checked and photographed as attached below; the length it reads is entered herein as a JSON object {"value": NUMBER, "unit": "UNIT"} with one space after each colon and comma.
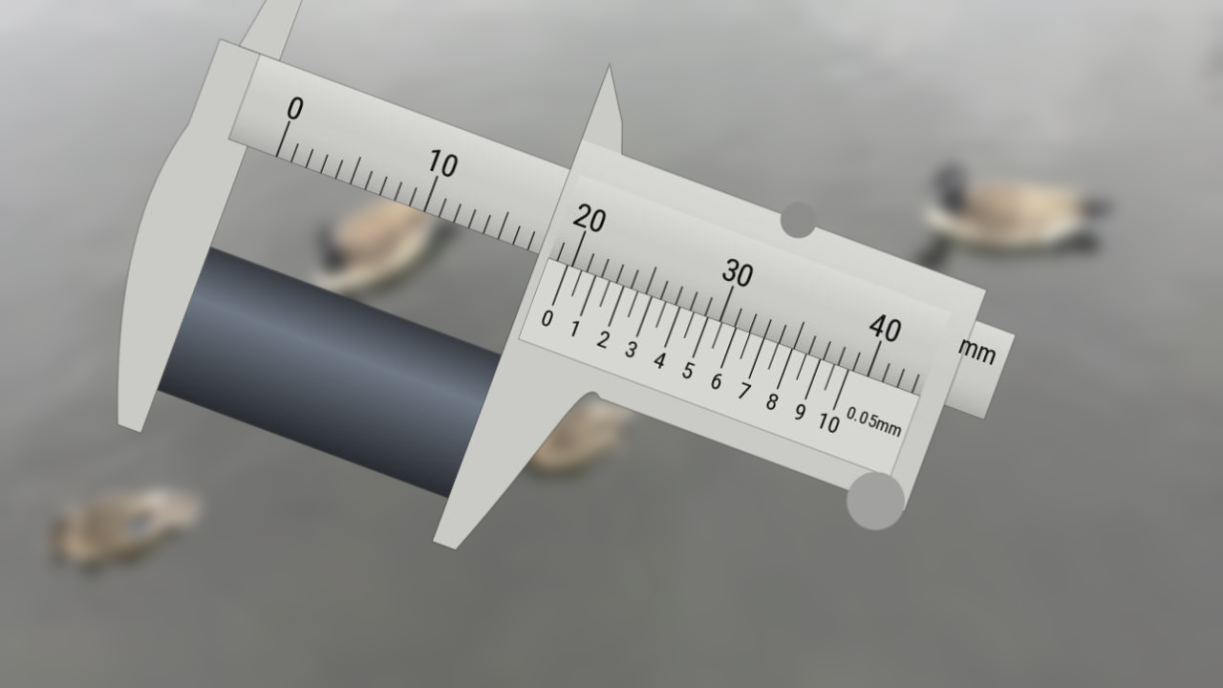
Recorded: {"value": 19.7, "unit": "mm"}
